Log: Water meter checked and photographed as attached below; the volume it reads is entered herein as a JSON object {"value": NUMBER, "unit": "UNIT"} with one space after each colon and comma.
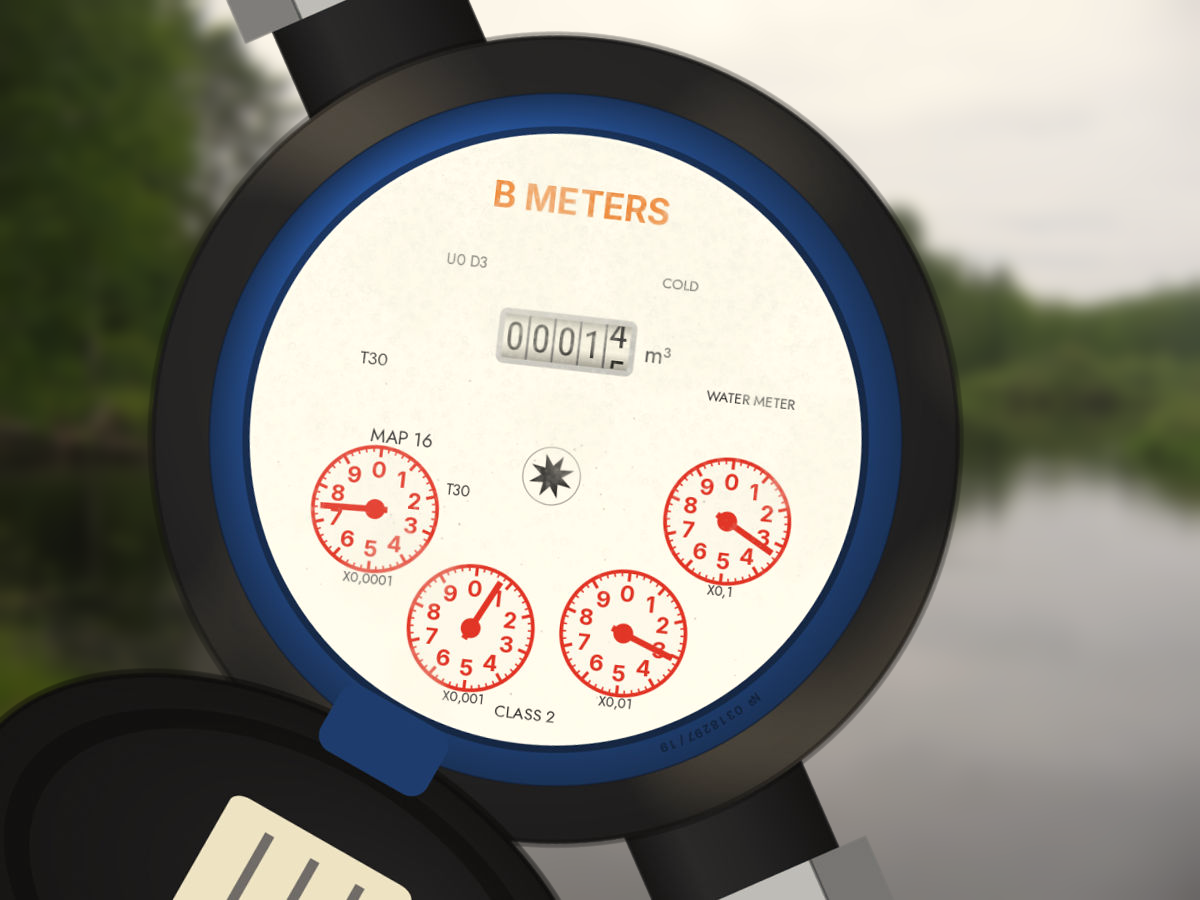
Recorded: {"value": 14.3307, "unit": "m³"}
